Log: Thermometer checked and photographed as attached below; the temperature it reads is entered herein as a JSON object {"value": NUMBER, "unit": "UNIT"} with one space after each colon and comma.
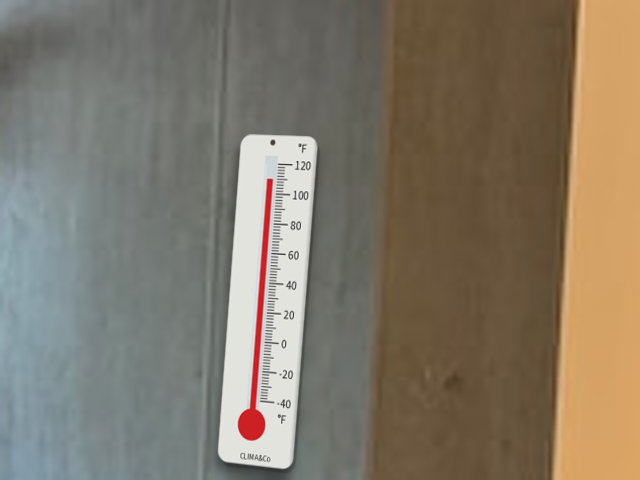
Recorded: {"value": 110, "unit": "°F"}
